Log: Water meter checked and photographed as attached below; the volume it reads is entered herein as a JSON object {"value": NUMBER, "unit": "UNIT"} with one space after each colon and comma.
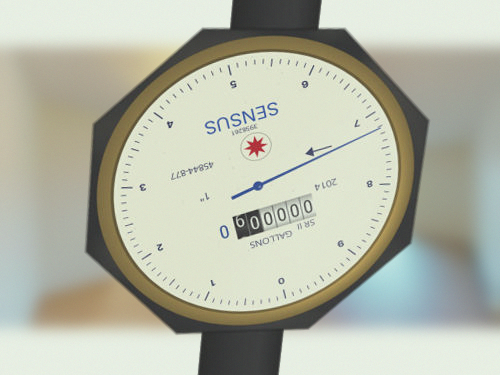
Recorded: {"value": 87.2, "unit": "gal"}
